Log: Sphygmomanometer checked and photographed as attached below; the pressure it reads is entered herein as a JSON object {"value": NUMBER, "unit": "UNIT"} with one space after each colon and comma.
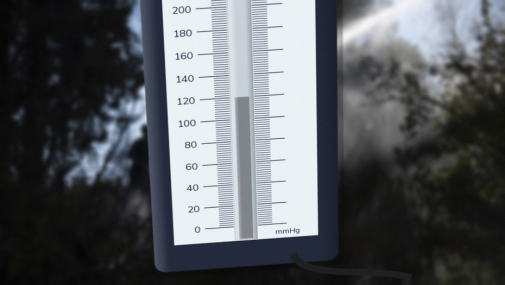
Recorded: {"value": 120, "unit": "mmHg"}
